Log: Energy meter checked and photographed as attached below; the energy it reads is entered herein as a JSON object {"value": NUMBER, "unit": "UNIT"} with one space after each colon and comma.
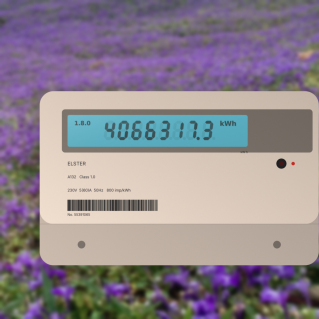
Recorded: {"value": 4066317.3, "unit": "kWh"}
